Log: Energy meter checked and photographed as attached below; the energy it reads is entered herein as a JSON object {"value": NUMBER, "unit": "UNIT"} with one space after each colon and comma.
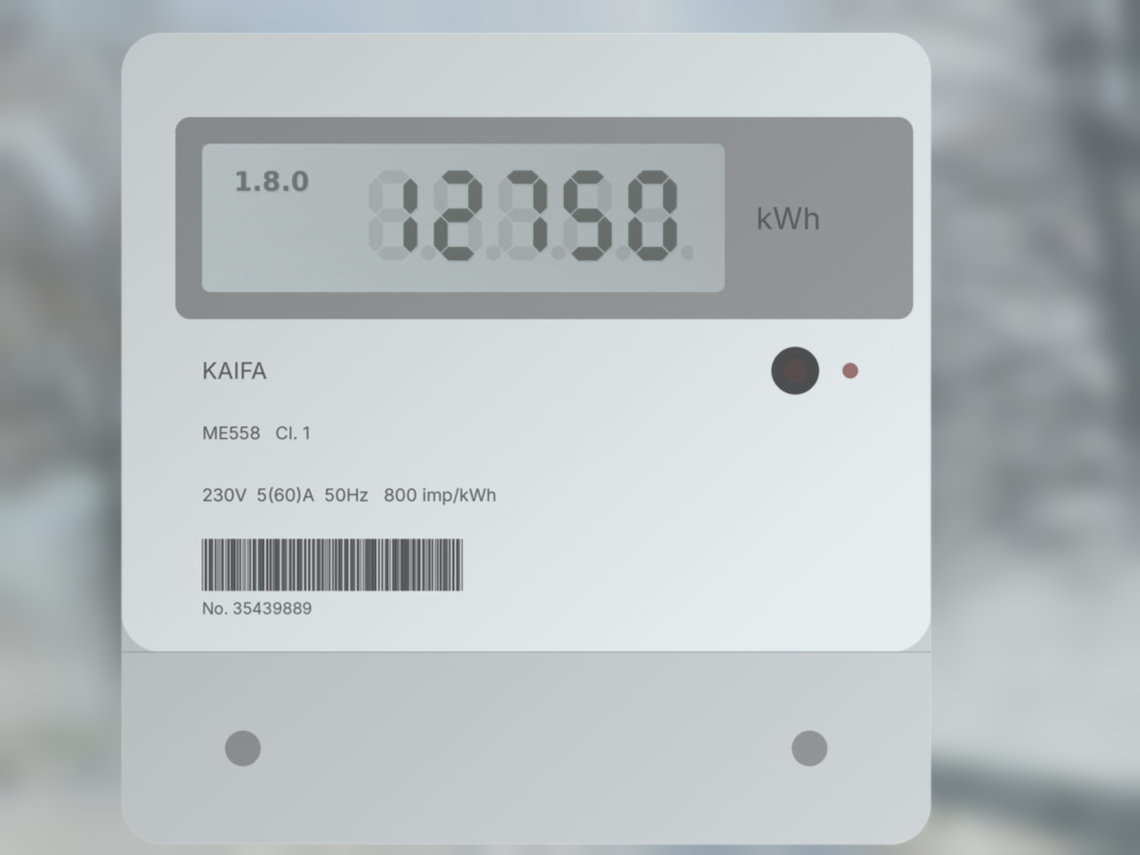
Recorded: {"value": 12750, "unit": "kWh"}
